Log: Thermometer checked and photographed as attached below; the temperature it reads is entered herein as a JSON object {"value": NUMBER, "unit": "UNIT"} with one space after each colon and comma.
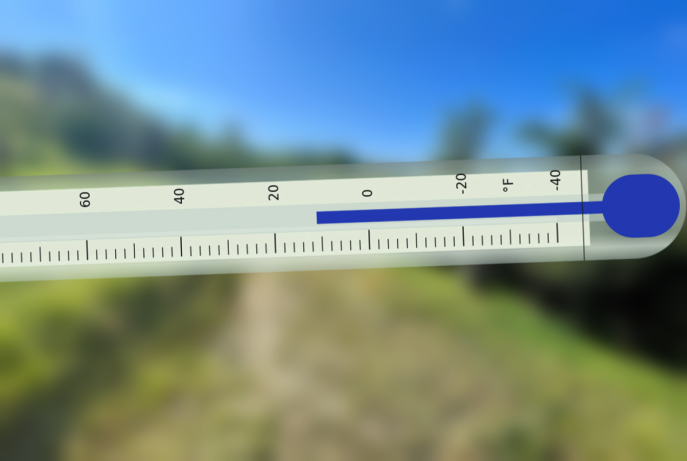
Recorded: {"value": 11, "unit": "°F"}
